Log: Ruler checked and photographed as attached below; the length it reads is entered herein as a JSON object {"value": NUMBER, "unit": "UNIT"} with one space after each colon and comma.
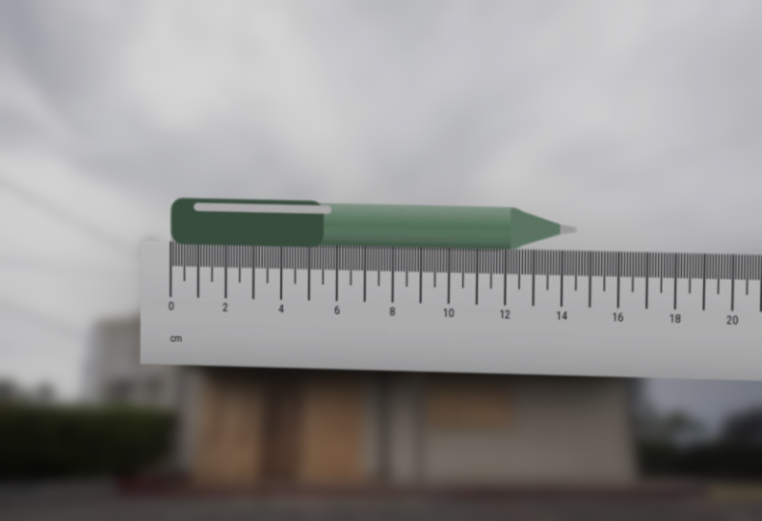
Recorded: {"value": 14.5, "unit": "cm"}
